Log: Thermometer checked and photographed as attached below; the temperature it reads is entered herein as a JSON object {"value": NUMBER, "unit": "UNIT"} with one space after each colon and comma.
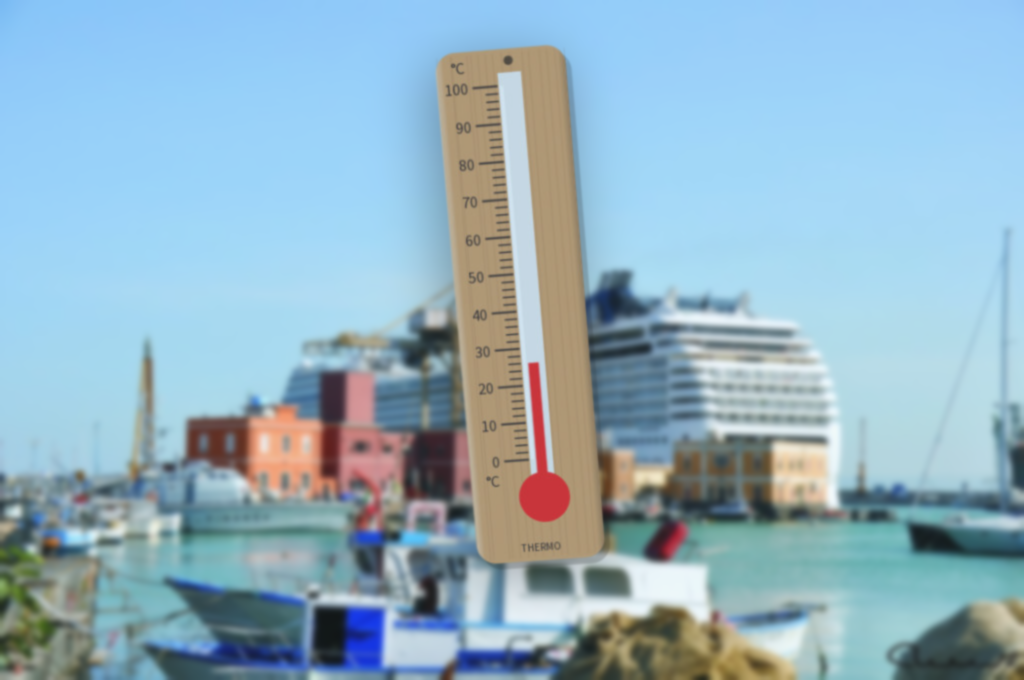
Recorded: {"value": 26, "unit": "°C"}
